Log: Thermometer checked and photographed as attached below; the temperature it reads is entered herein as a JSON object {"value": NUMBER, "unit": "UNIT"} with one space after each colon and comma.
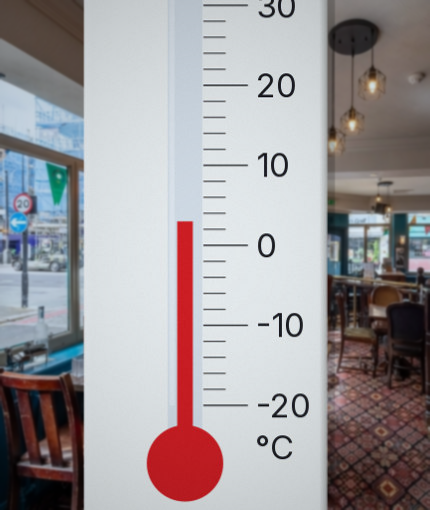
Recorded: {"value": 3, "unit": "°C"}
